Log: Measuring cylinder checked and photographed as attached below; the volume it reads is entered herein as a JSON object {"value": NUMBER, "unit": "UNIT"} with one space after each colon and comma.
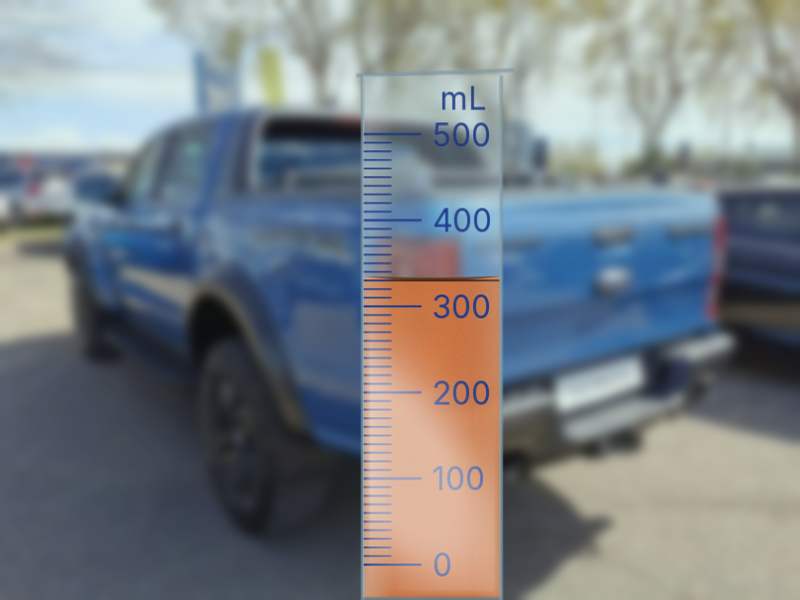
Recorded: {"value": 330, "unit": "mL"}
